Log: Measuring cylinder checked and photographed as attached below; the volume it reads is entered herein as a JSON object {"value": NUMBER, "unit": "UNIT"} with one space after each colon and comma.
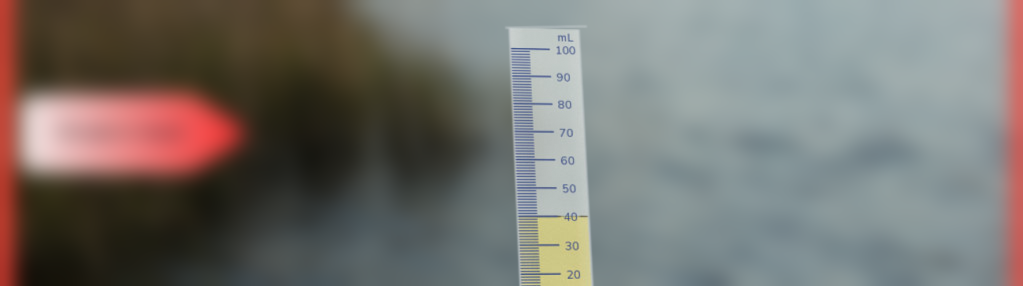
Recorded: {"value": 40, "unit": "mL"}
